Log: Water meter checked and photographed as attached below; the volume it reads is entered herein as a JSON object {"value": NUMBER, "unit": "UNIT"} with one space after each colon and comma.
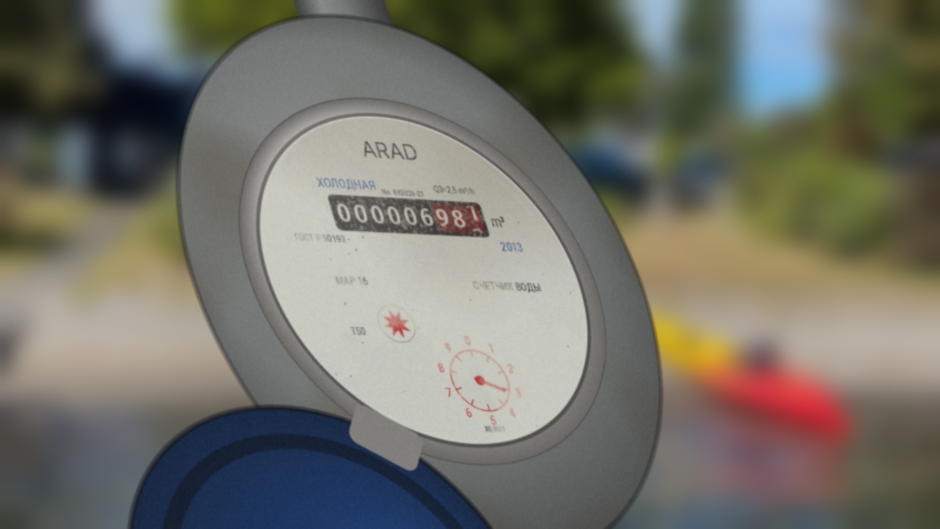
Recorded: {"value": 6.9813, "unit": "m³"}
